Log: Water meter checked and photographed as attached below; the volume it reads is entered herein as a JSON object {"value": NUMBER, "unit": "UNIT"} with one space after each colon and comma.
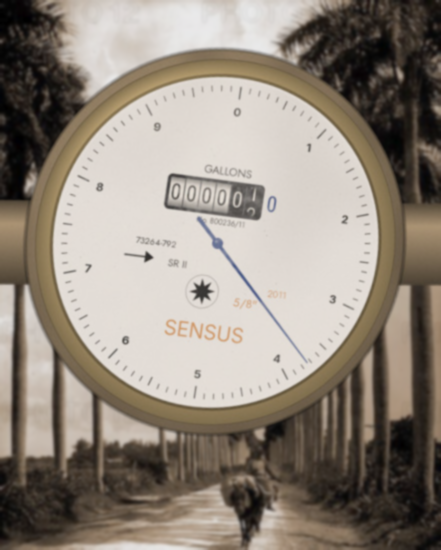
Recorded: {"value": 13.7, "unit": "gal"}
